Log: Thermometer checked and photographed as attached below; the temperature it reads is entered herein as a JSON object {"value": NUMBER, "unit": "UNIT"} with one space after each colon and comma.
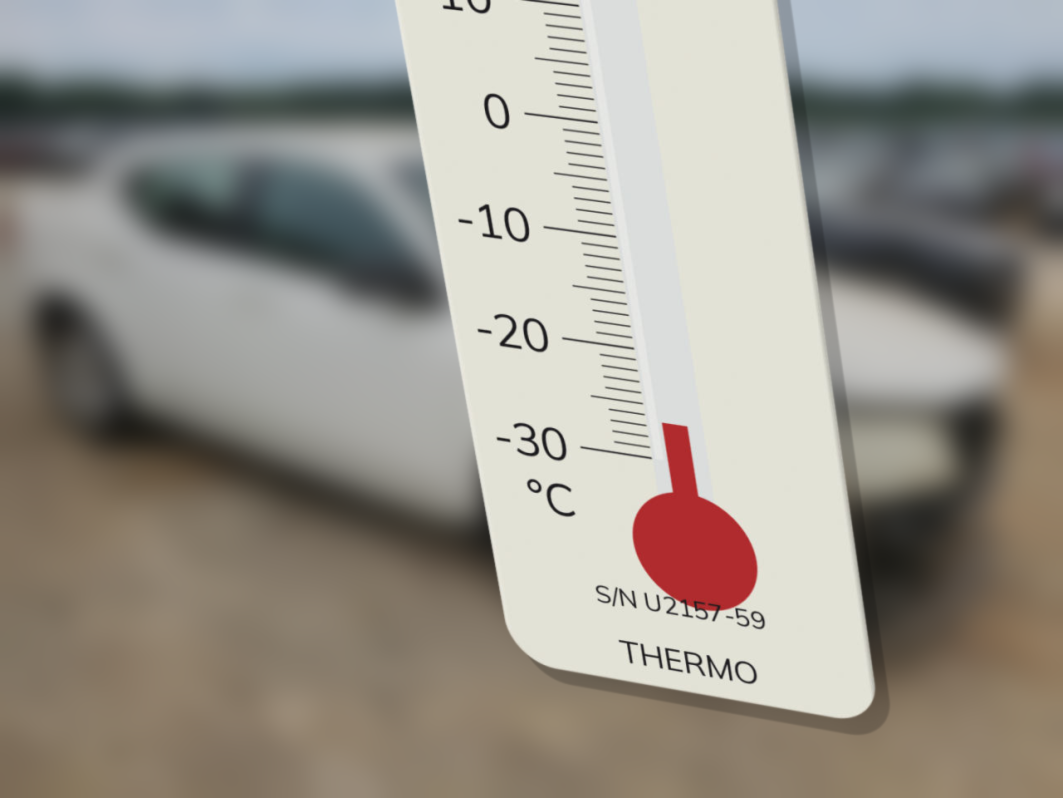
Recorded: {"value": -26.5, "unit": "°C"}
